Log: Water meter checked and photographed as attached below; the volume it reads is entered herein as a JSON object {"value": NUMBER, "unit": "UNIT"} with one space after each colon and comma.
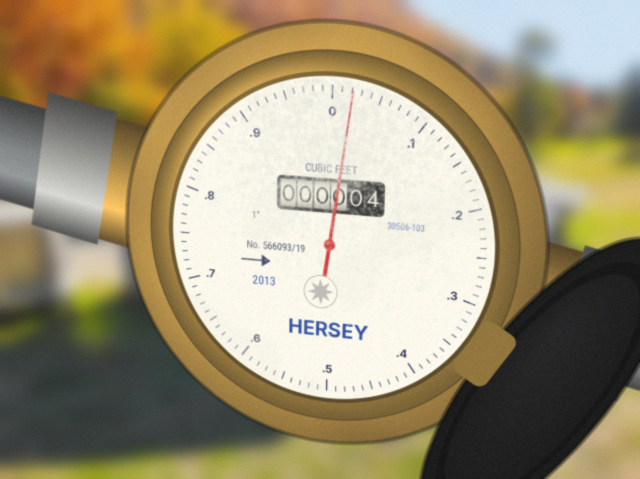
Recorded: {"value": 4.02, "unit": "ft³"}
